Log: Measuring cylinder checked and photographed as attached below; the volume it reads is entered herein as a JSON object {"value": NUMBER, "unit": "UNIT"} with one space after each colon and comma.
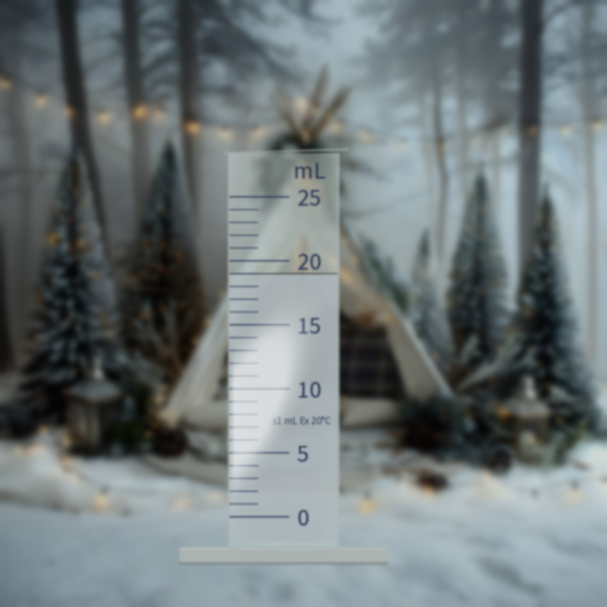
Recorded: {"value": 19, "unit": "mL"}
